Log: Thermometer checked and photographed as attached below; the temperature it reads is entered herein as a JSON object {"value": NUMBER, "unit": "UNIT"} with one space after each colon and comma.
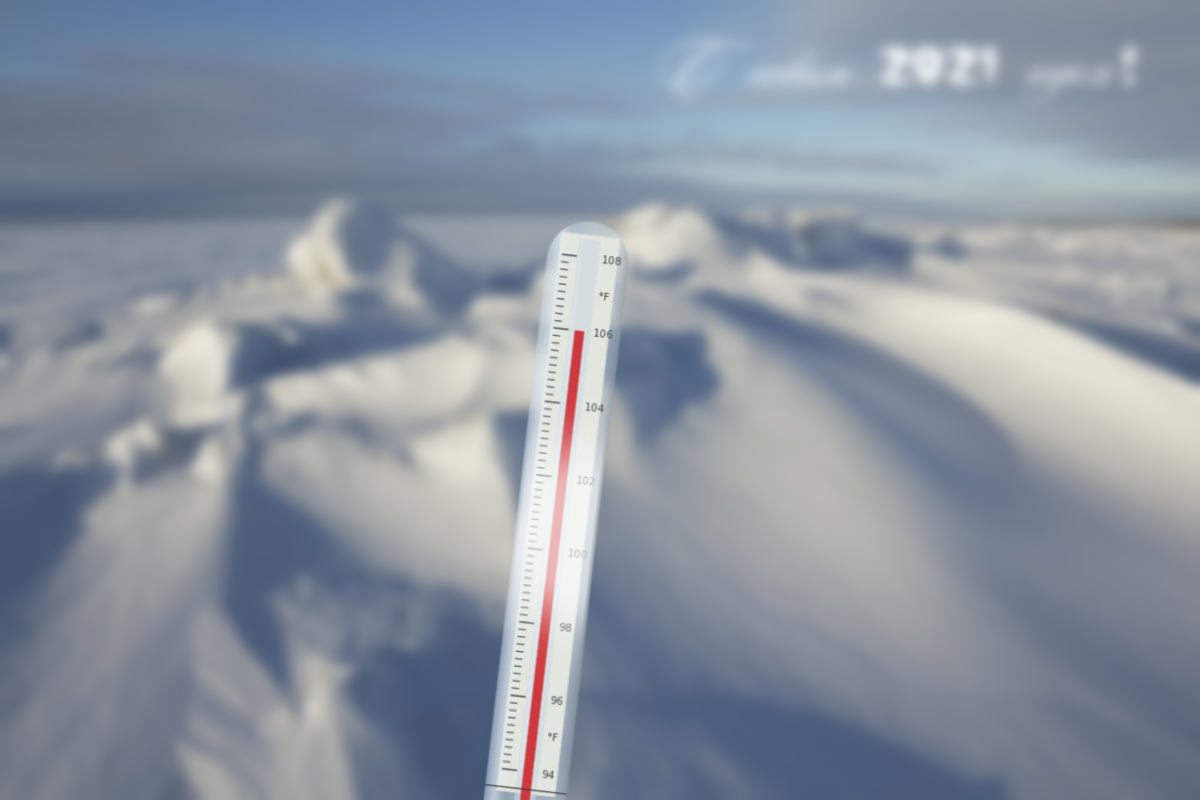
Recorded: {"value": 106, "unit": "°F"}
